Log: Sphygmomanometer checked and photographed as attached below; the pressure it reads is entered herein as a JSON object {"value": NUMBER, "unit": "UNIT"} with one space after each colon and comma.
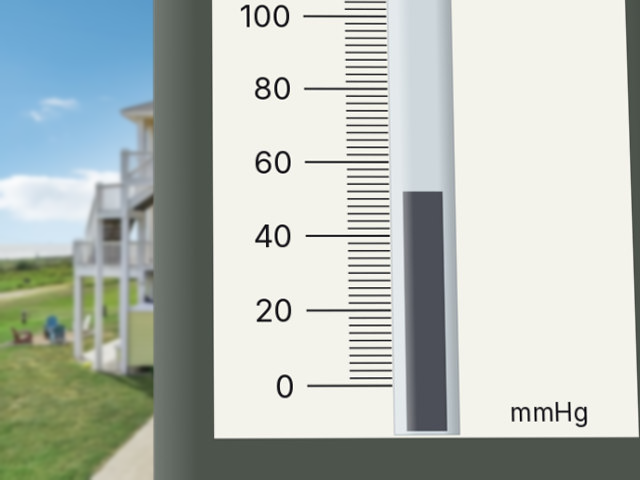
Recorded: {"value": 52, "unit": "mmHg"}
